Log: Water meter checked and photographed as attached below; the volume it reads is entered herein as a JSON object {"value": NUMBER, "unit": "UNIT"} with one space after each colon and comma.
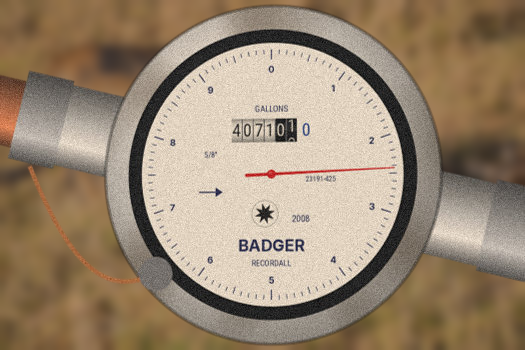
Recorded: {"value": 4071012.4, "unit": "gal"}
